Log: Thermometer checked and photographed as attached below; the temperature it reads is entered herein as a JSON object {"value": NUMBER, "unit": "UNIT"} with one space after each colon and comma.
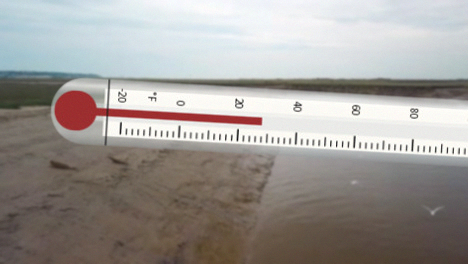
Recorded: {"value": 28, "unit": "°F"}
